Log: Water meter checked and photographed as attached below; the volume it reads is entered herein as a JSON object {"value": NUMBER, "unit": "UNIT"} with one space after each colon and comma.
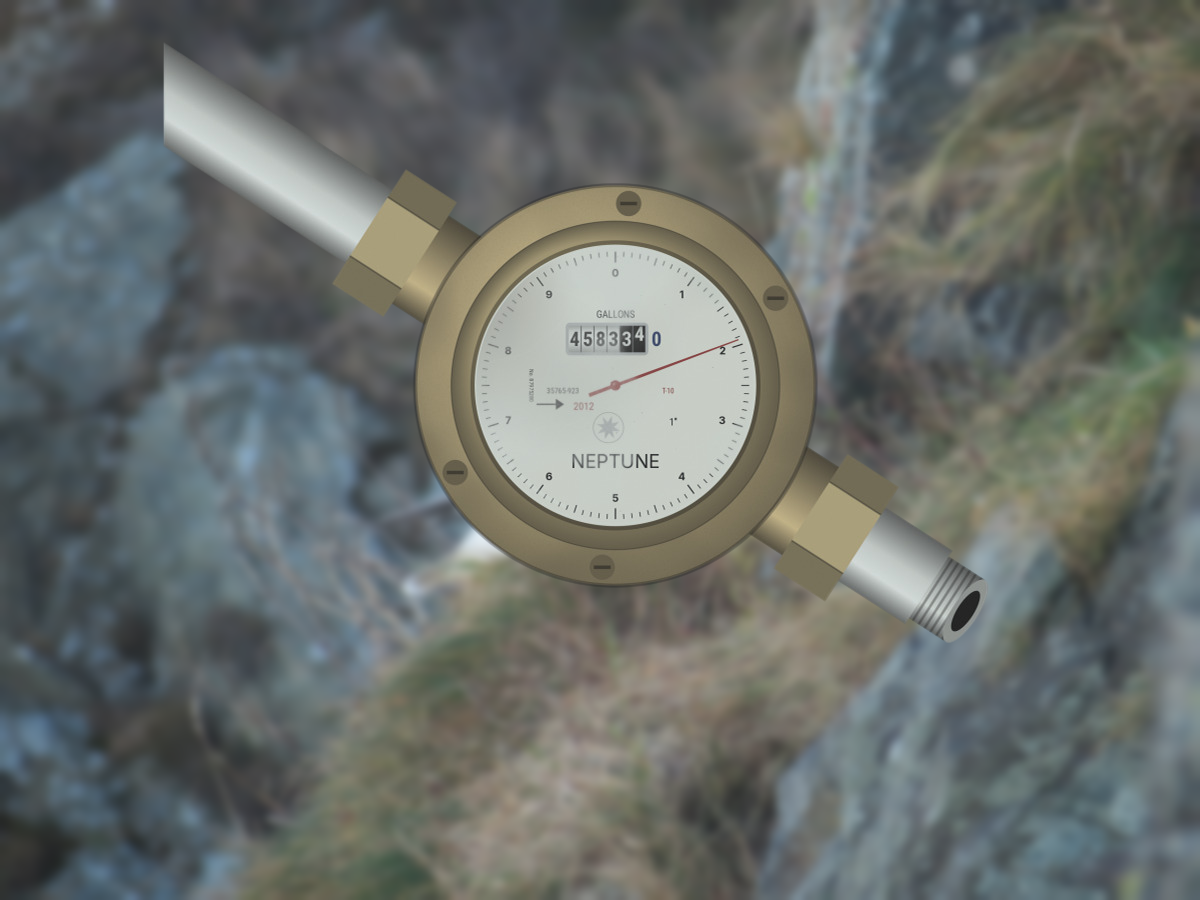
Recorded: {"value": 4583341.9, "unit": "gal"}
